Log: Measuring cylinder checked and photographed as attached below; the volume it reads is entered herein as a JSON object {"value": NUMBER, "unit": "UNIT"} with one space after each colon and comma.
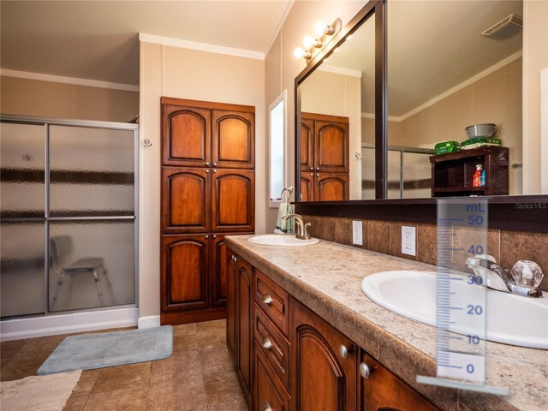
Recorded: {"value": 5, "unit": "mL"}
